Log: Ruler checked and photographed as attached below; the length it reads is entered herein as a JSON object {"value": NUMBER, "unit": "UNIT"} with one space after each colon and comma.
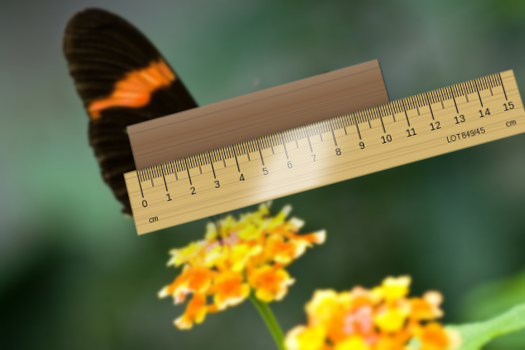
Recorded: {"value": 10.5, "unit": "cm"}
